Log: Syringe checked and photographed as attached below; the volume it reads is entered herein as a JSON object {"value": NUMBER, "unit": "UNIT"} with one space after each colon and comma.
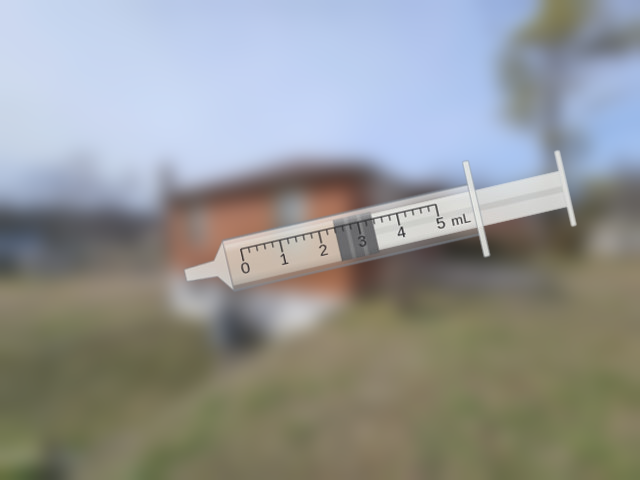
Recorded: {"value": 2.4, "unit": "mL"}
